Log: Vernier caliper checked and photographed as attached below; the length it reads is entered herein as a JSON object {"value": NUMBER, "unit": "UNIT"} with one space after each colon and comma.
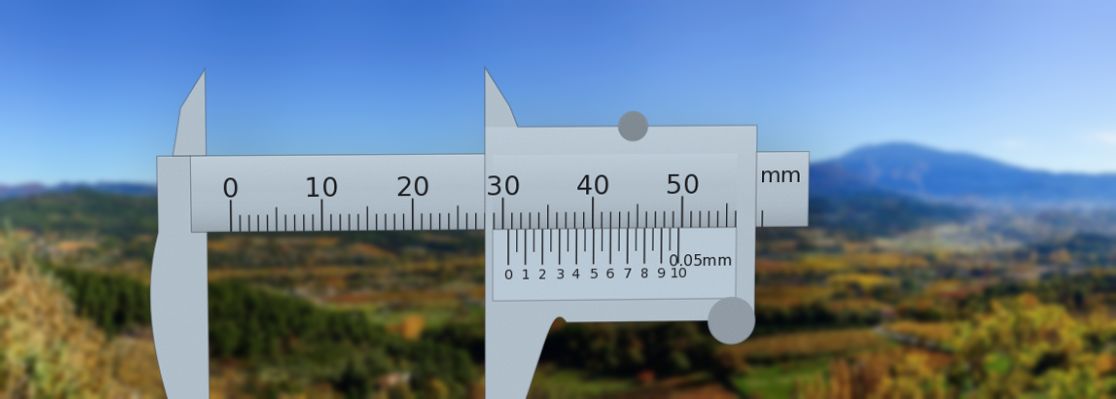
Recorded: {"value": 30.6, "unit": "mm"}
